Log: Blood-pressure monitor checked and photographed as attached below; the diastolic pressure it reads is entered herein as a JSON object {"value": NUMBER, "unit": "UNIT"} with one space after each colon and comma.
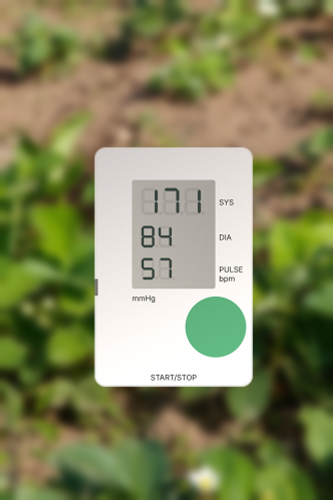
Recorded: {"value": 84, "unit": "mmHg"}
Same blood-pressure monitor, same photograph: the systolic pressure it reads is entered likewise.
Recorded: {"value": 171, "unit": "mmHg"}
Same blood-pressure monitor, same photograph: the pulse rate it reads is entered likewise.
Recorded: {"value": 57, "unit": "bpm"}
